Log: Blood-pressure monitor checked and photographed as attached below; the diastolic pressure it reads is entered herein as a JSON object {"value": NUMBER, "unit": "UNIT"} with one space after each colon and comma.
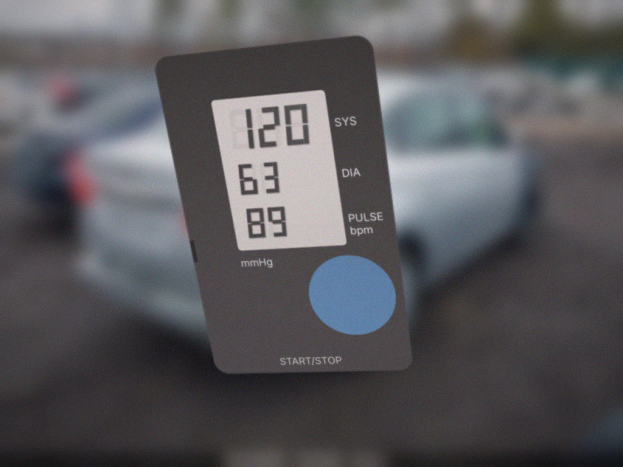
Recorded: {"value": 63, "unit": "mmHg"}
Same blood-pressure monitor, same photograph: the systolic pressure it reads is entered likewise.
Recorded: {"value": 120, "unit": "mmHg"}
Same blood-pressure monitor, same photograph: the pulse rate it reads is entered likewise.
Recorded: {"value": 89, "unit": "bpm"}
